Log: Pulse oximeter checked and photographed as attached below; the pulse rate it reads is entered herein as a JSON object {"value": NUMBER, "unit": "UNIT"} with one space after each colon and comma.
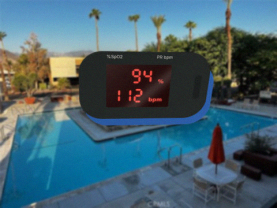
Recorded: {"value": 112, "unit": "bpm"}
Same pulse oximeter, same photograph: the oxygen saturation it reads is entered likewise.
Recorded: {"value": 94, "unit": "%"}
